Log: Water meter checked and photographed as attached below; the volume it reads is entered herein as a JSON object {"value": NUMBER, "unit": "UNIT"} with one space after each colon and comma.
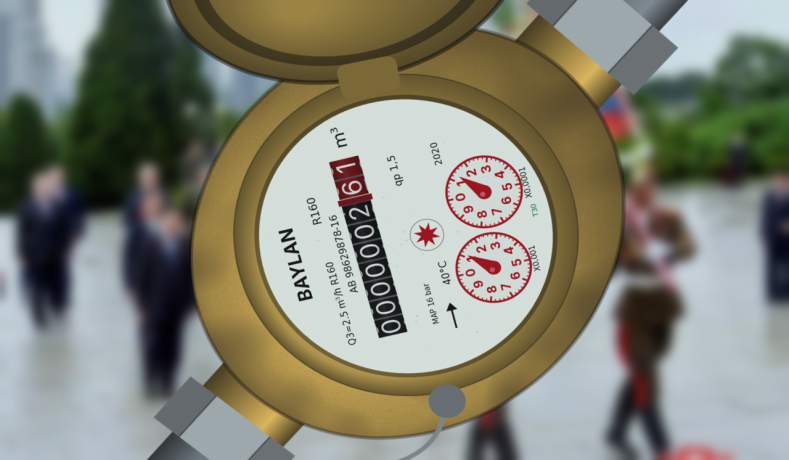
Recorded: {"value": 2.6111, "unit": "m³"}
